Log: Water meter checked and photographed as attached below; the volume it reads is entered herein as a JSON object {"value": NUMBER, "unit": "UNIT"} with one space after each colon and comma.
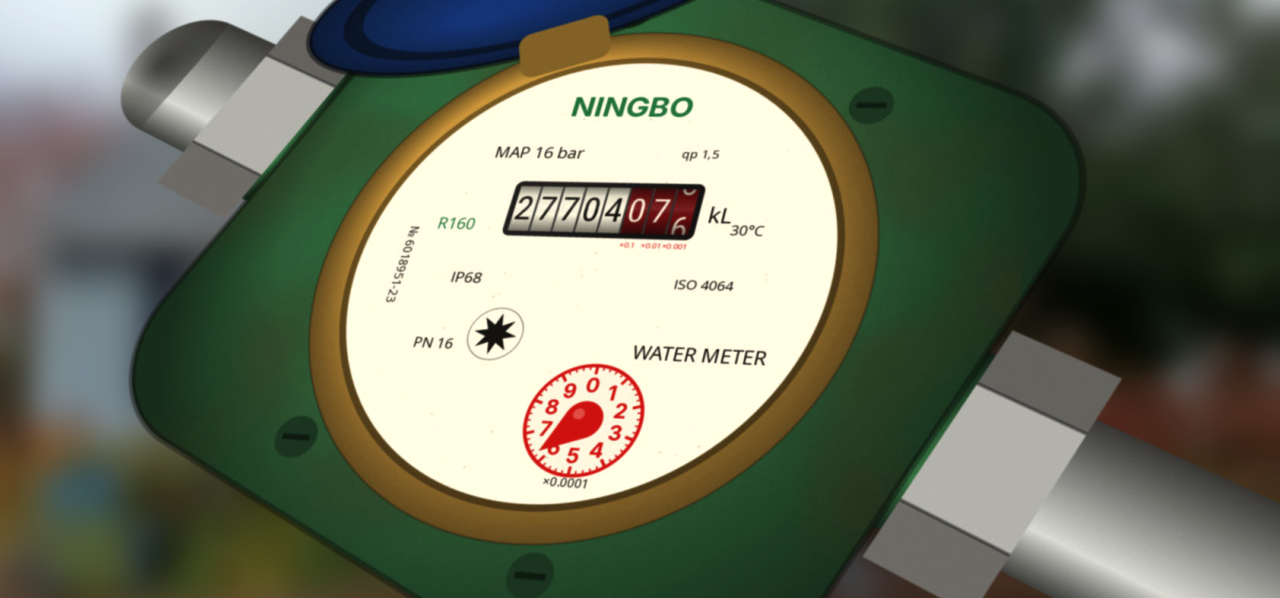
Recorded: {"value": 27704.0756, "unit": "kL"}
